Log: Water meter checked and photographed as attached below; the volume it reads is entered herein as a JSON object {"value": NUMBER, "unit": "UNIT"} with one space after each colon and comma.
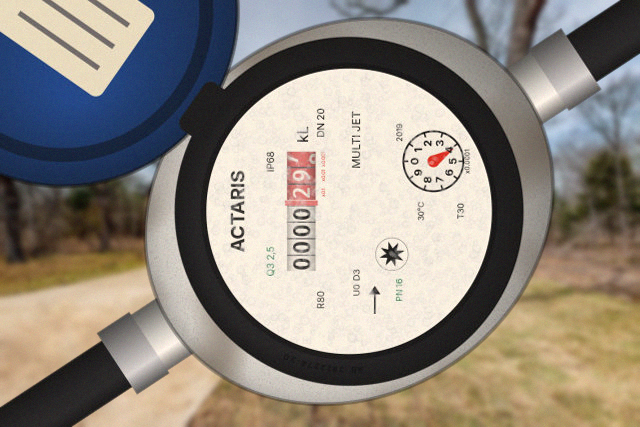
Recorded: {"value": 0.2974, "unit": "kL"}
